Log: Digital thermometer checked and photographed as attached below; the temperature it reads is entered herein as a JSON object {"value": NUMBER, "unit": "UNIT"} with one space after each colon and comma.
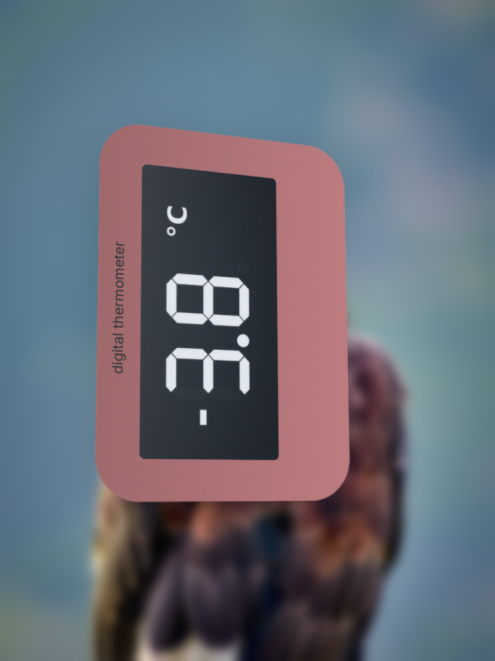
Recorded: {"value": -3.8, "unit": "°C"}
